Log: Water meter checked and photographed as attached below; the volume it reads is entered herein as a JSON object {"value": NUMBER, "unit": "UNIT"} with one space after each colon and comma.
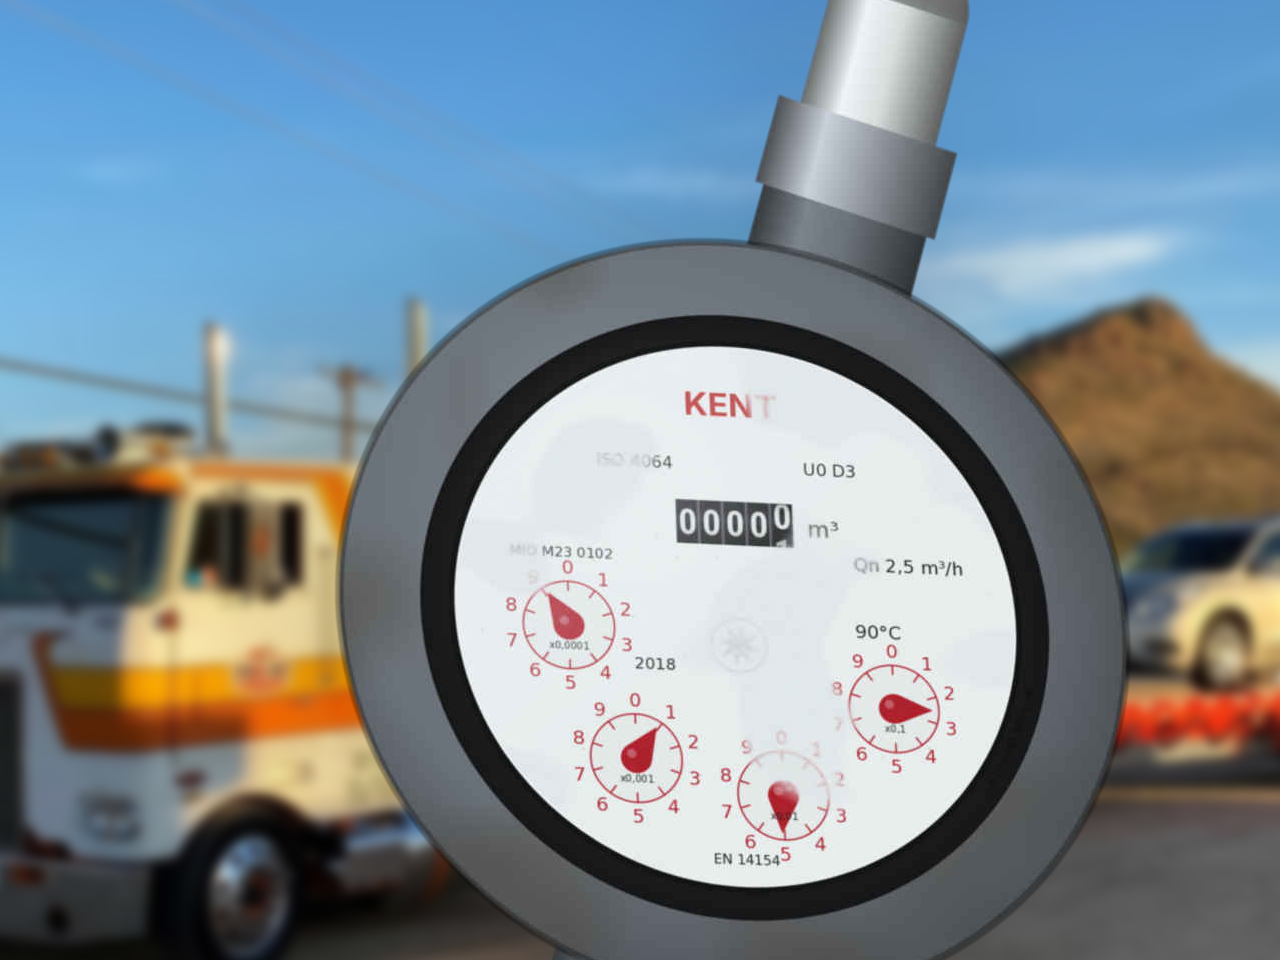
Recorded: {"value": 0.2509, "unit": "m³"}
